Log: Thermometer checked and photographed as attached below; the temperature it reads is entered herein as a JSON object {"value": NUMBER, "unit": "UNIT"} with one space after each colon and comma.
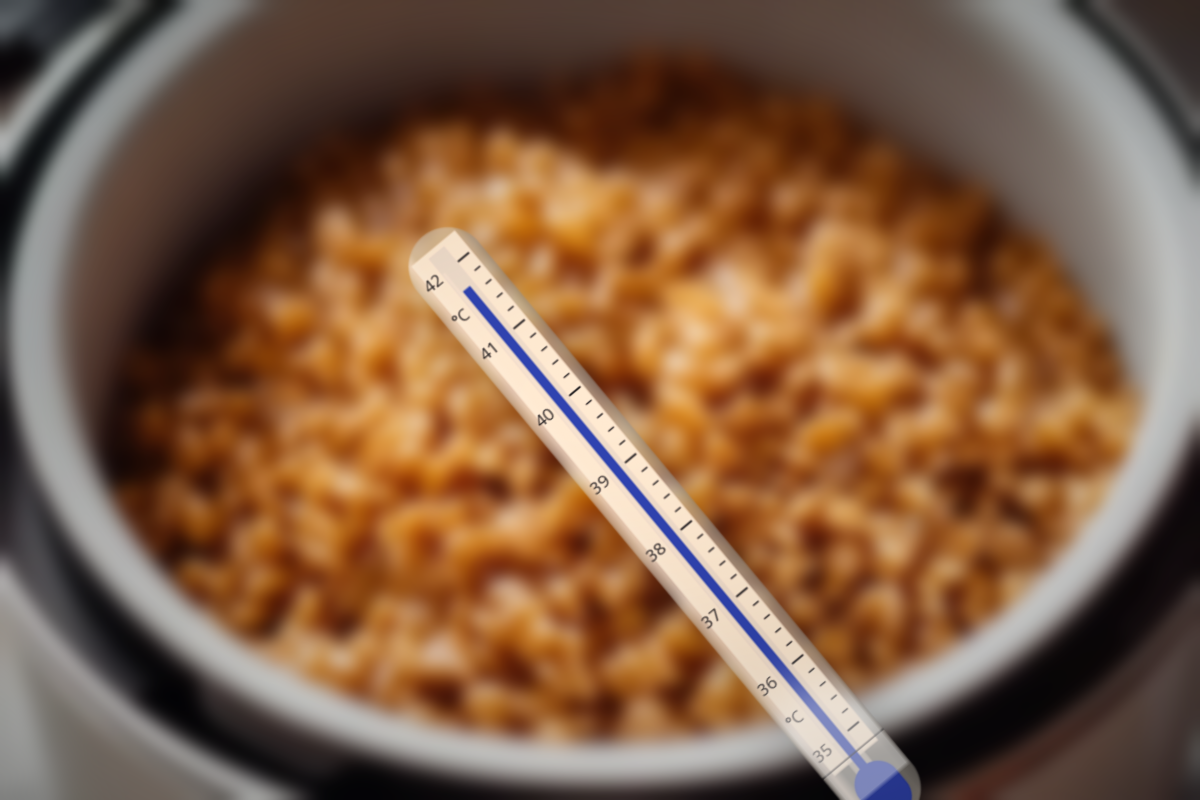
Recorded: {"value": 41.7, "unit": "°C"}
